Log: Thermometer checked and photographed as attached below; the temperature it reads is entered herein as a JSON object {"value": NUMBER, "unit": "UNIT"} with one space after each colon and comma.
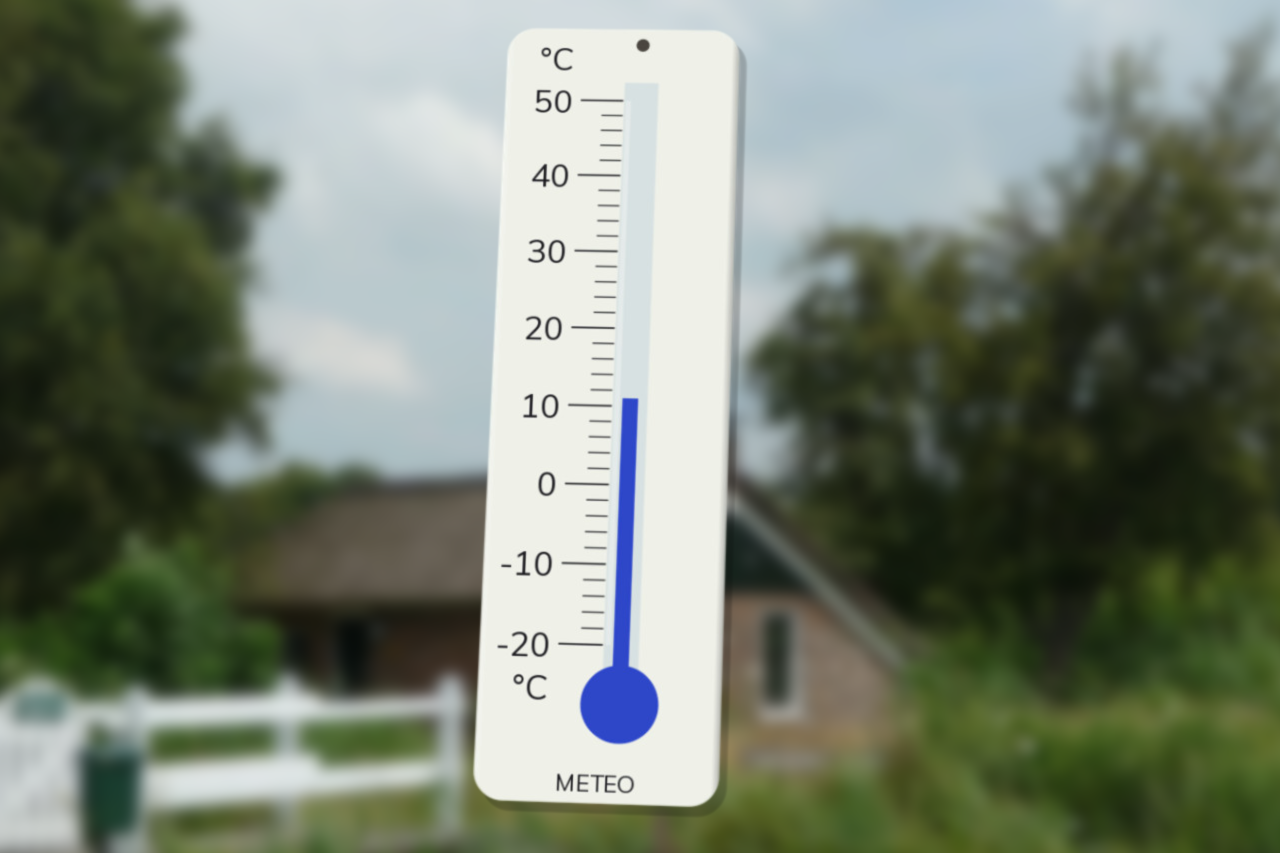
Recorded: {"value": 11, "unit": "°C"}
